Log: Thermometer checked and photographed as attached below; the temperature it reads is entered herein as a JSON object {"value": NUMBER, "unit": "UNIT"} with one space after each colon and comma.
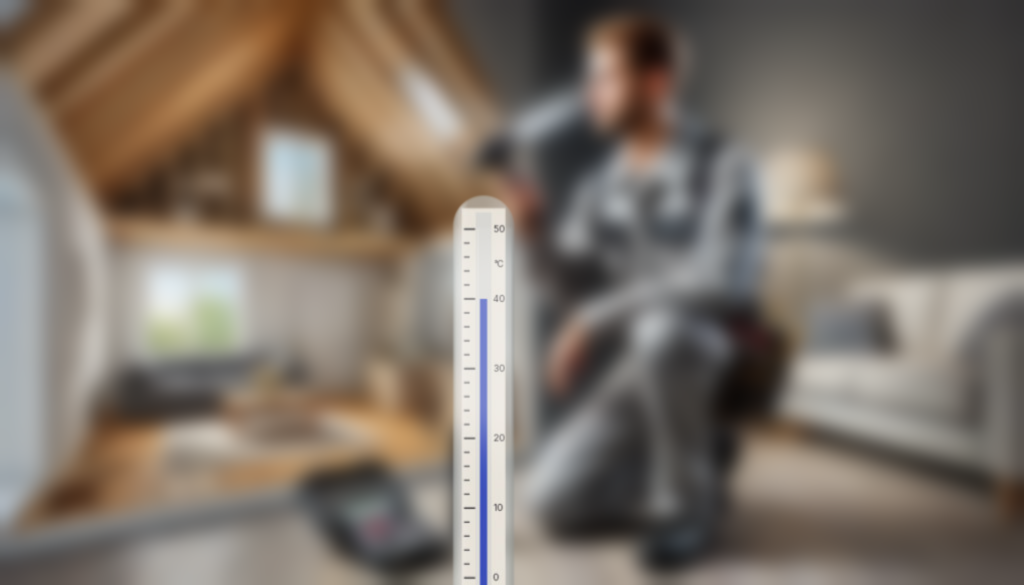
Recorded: {"value": 40, "unit": "°C"}
